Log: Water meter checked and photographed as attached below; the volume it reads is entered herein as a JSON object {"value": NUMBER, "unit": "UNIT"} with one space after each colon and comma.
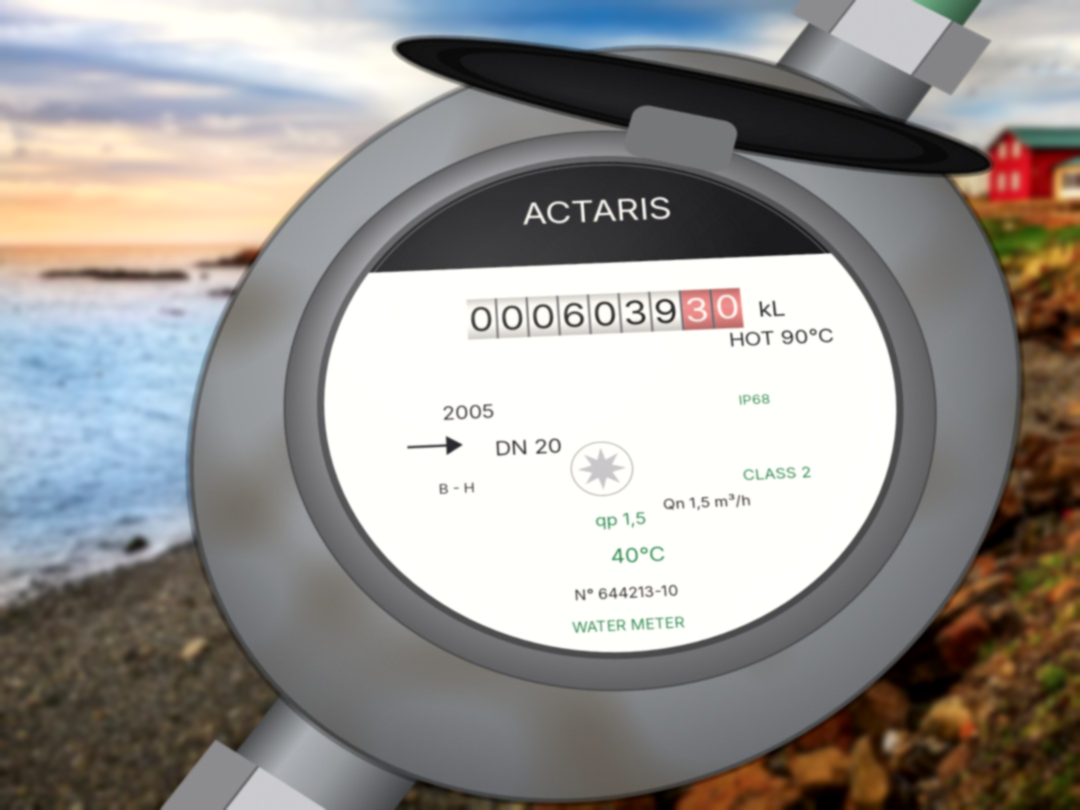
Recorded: {"value": 6039.30, "unit": "kL"}
